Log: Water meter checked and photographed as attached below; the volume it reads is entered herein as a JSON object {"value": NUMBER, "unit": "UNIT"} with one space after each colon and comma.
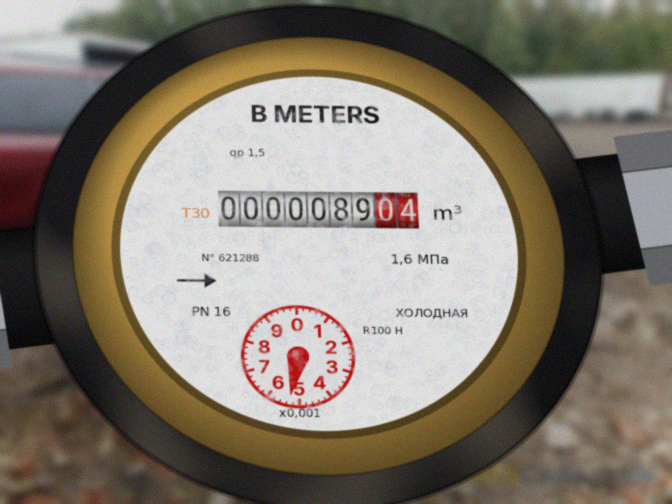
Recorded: {"value": 89.045, "unit": "m³"}
